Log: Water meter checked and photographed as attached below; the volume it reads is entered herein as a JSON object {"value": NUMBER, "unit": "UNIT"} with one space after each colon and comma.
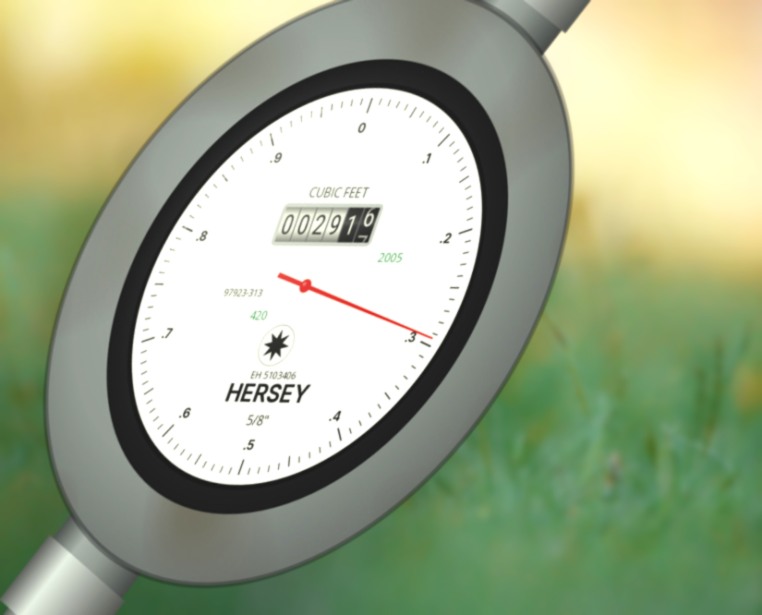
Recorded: {"value": 2916.29, "unit": "ft³"}
